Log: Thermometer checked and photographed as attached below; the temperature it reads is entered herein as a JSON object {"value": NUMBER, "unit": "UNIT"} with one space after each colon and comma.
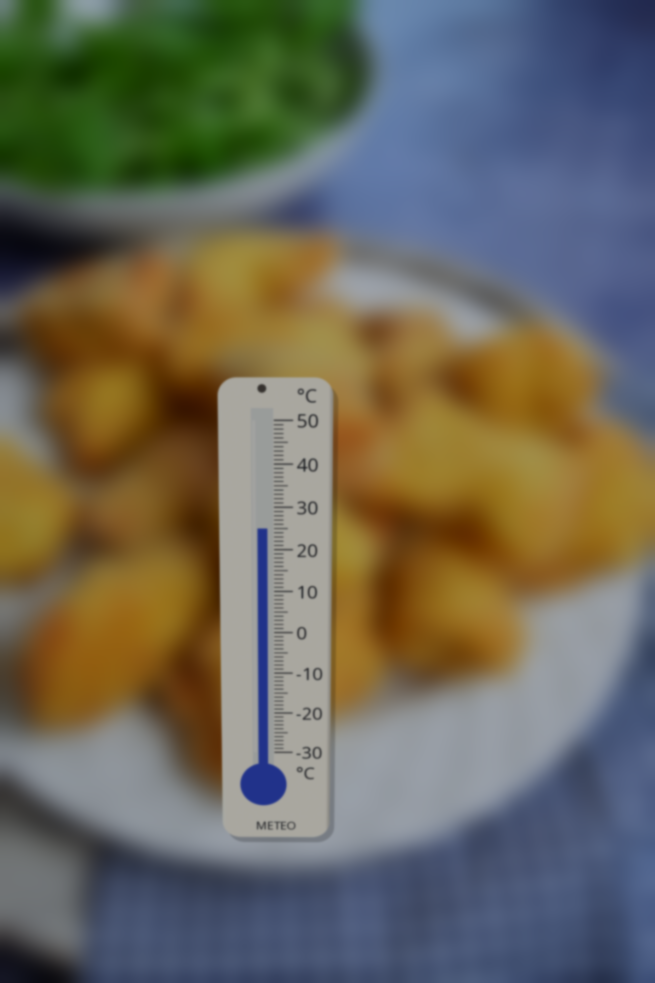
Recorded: {"value": 25, "unit": "°C"}
